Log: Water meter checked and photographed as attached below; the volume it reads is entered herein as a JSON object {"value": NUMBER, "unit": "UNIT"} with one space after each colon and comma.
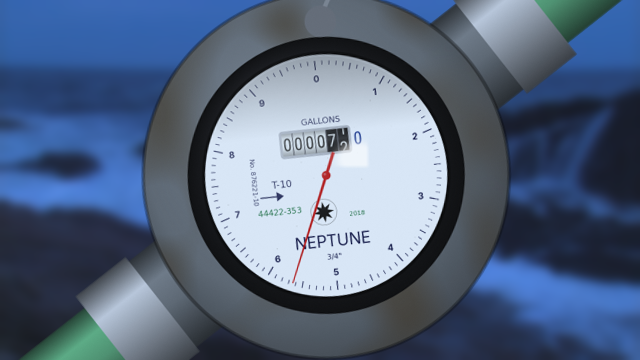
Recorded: {"value": 715.6, "unit": "gal"}
